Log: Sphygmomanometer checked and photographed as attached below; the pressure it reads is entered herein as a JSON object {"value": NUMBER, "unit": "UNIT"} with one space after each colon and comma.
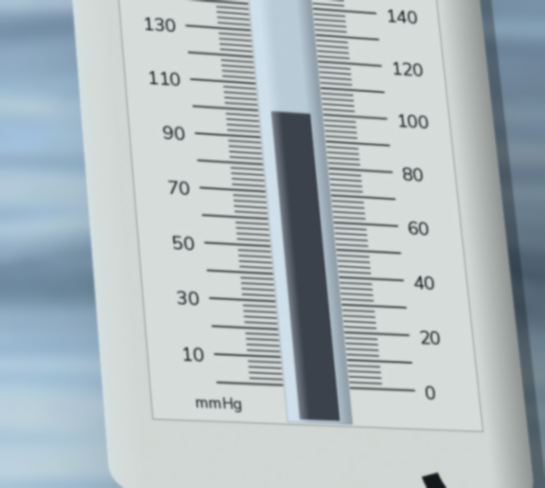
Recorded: {"value": 100, "unit": "mmHg"}
